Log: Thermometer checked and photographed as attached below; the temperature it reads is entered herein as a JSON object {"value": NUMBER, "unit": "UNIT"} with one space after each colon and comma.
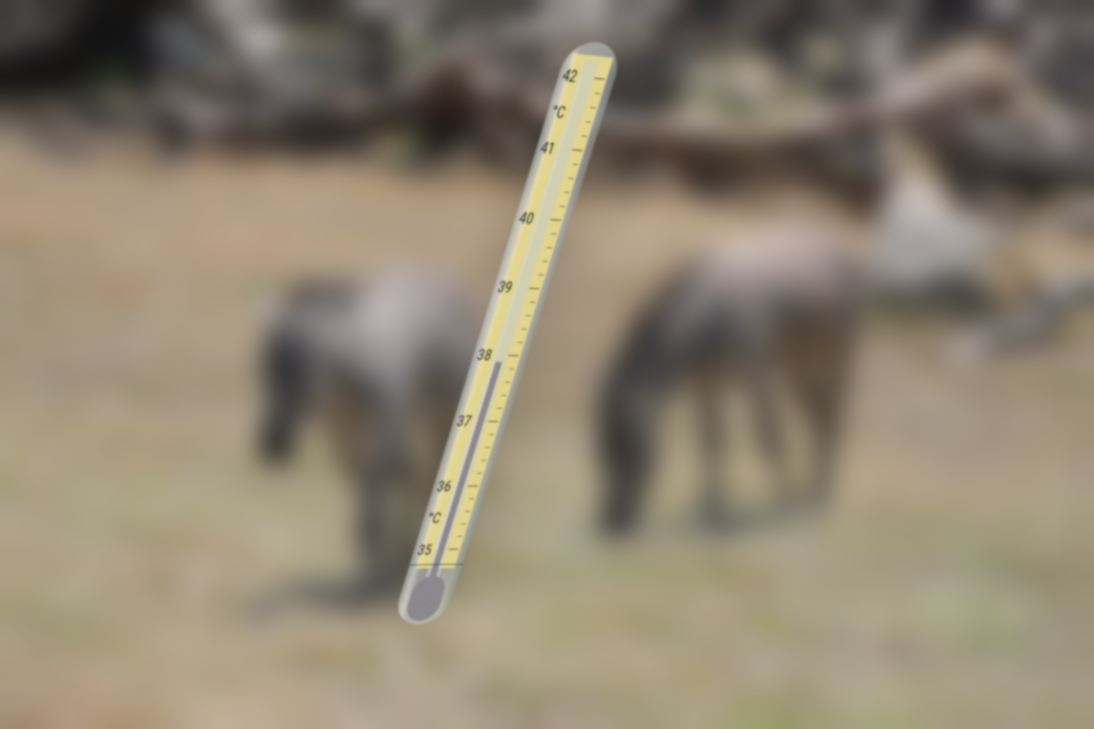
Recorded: {"value": 37.9, "unit": "°C"}
